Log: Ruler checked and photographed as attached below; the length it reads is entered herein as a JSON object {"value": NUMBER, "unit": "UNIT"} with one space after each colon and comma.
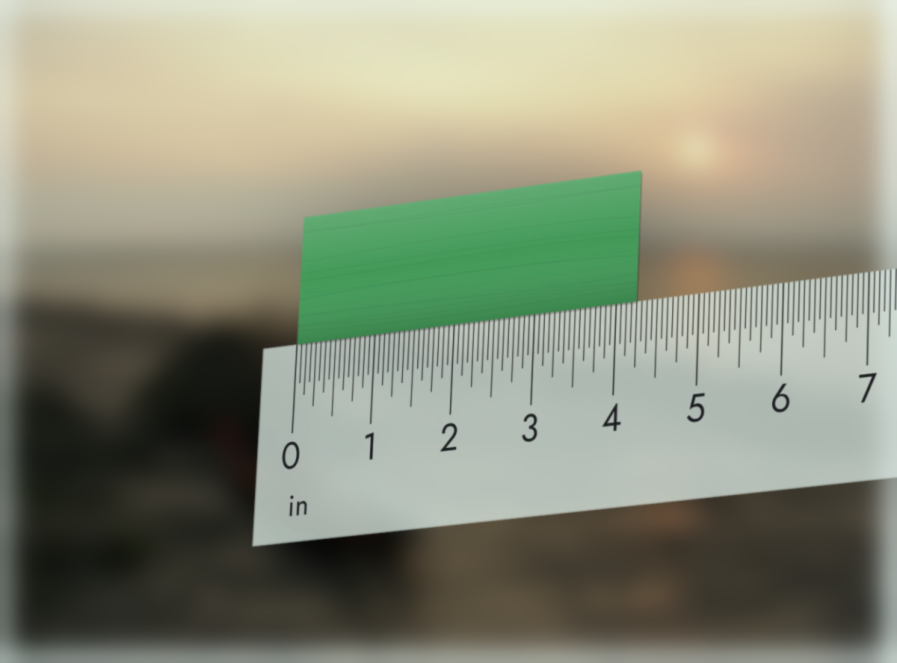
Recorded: {"value": 4.25, "unit": "in"}
